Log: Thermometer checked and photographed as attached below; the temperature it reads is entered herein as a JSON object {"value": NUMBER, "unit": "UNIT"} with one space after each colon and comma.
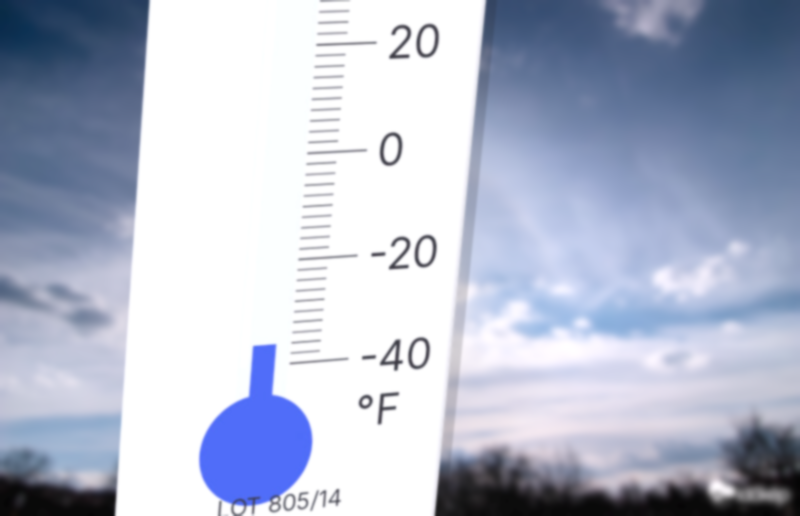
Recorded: {"value": -36, "unit": "°F"}
